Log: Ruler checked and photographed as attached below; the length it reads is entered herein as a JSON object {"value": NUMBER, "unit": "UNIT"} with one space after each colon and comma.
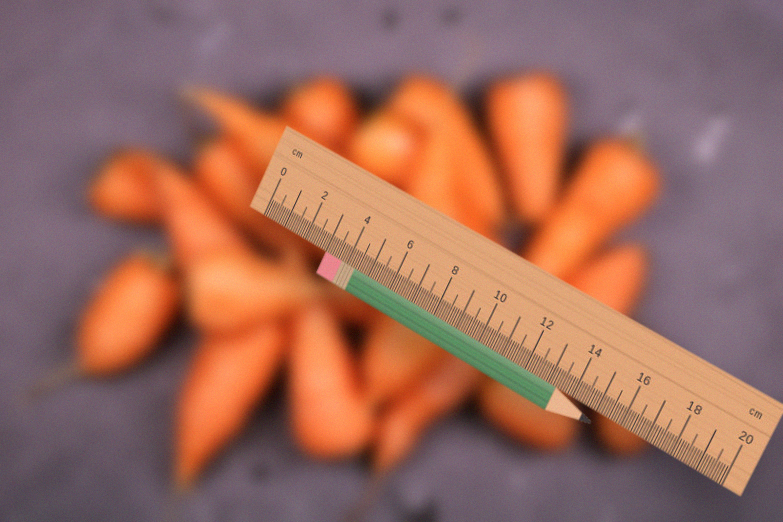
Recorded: {"value": 12, "unit": "cm"}
